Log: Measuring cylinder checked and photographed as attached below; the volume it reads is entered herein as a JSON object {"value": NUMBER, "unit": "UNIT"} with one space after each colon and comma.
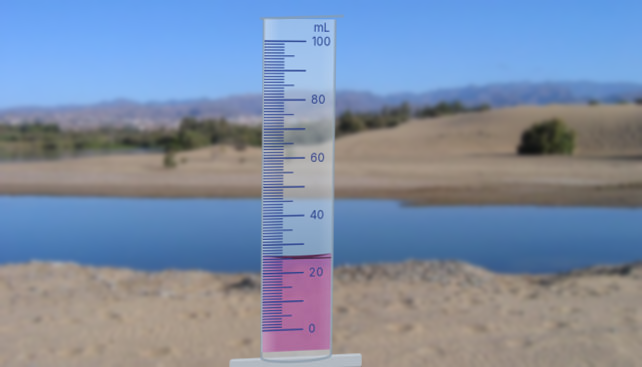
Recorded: {"value": 25, "unit": "mL"}
